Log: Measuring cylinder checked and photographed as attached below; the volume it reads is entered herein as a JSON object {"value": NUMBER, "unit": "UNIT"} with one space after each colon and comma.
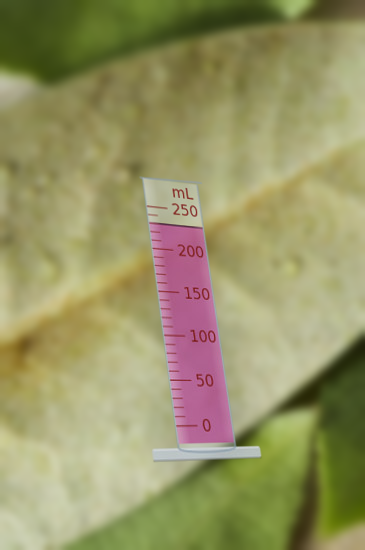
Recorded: {"value": 230, "unit": "mL"}
